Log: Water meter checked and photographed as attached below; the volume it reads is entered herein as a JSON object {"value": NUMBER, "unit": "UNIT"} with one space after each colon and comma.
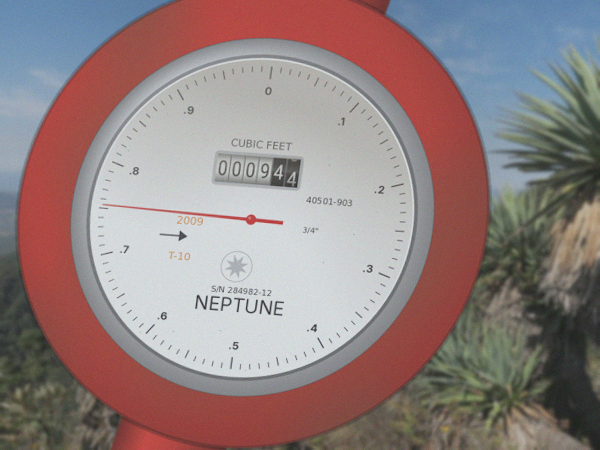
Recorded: {"value": 943.75, "unit": "ft³"}
